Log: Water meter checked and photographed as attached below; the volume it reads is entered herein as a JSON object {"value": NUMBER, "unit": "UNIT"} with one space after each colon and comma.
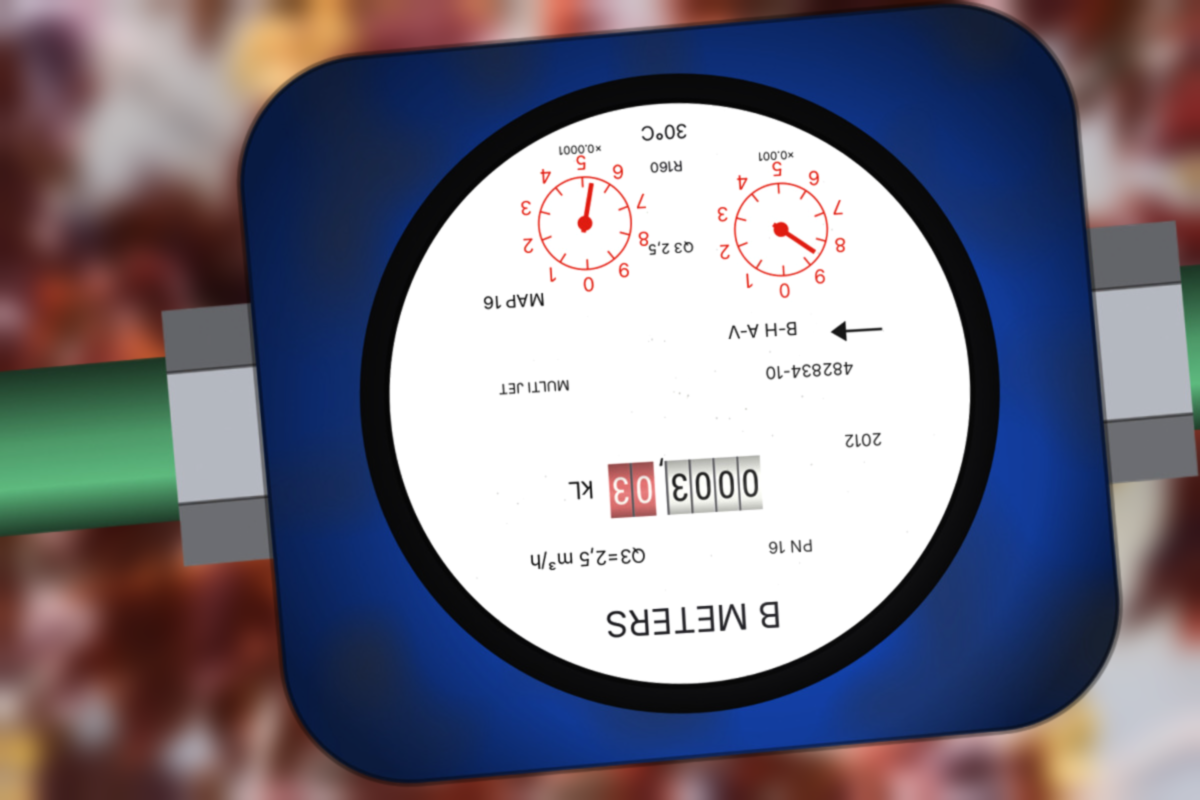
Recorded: {"value": 3.0385, "unit": "kL"}
